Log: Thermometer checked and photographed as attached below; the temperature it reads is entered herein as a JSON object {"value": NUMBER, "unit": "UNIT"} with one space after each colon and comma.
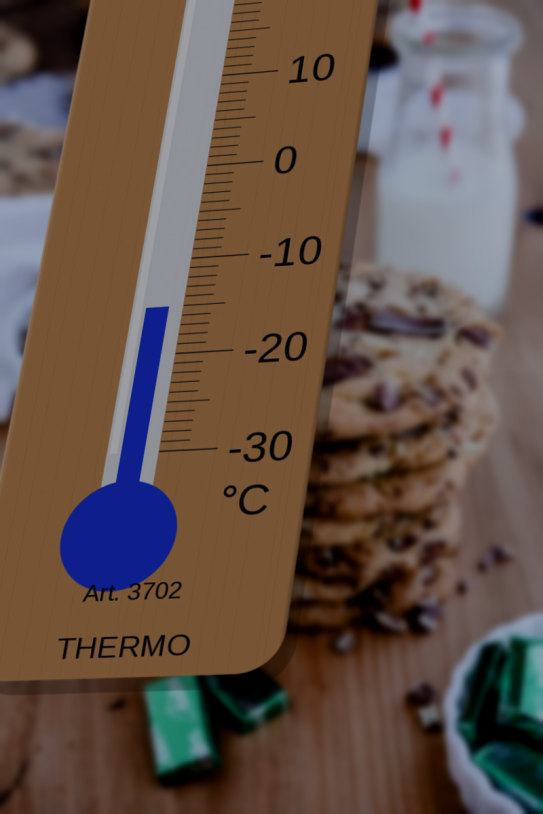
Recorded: {"value": -15, "unit": "°C"}
